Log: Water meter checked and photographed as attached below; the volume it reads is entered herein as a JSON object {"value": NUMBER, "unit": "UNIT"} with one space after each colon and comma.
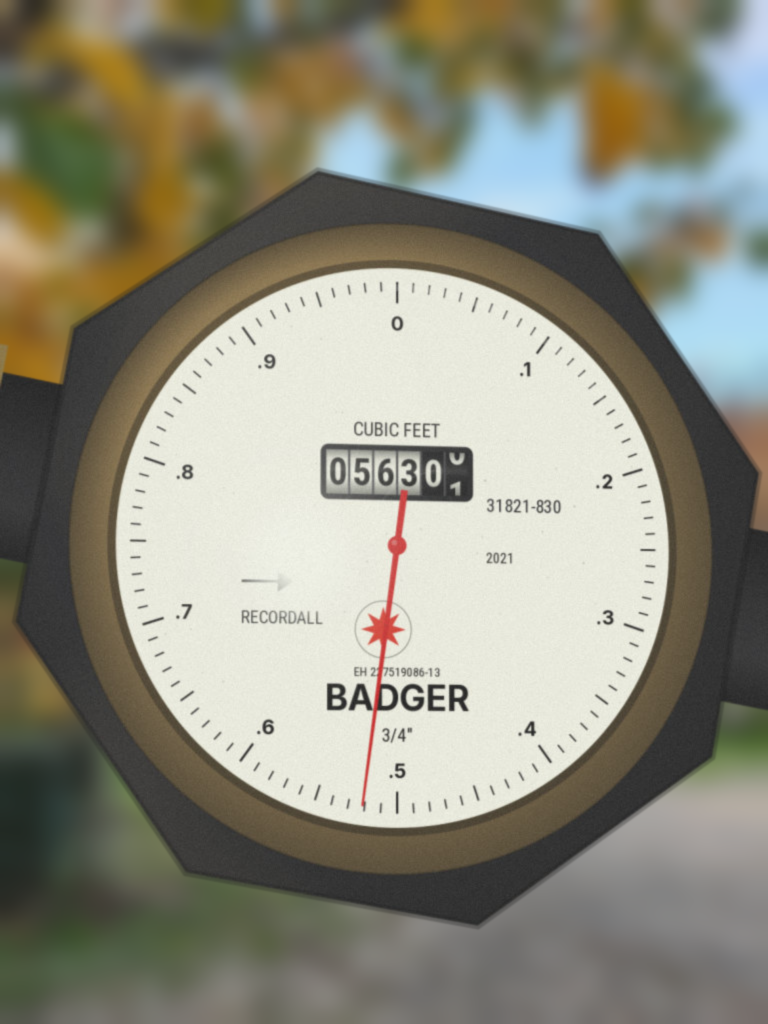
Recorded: {"value": 56300.52, "unit": "ft³"}
